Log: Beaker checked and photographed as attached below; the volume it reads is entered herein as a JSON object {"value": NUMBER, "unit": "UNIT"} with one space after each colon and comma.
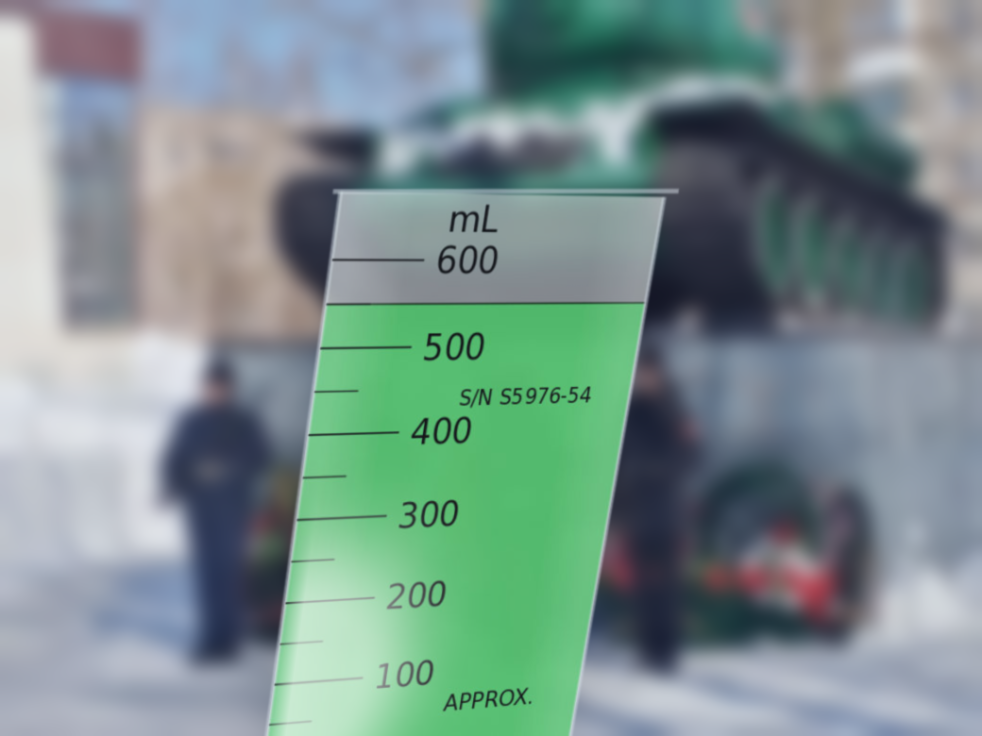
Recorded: {"value": 550, "unit": "mL"}
